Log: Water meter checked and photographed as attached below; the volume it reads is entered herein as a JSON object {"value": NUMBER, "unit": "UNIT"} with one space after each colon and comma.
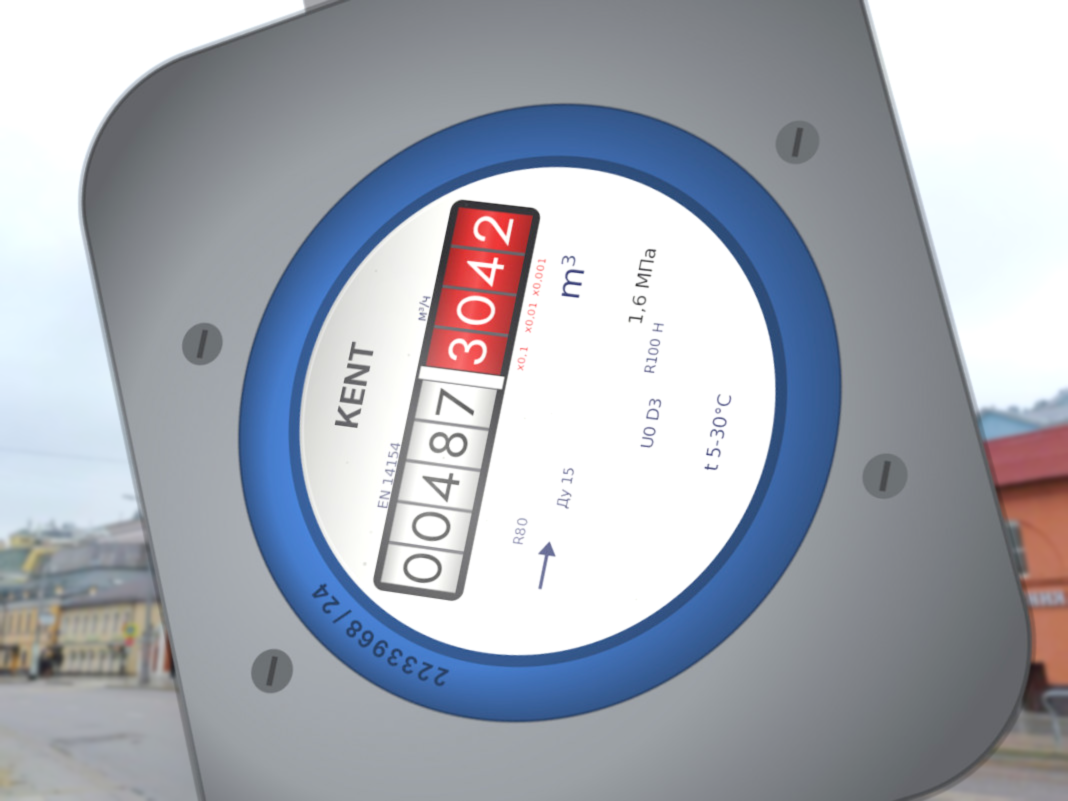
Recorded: {"value": 487.3042, "unit": "m³"}
